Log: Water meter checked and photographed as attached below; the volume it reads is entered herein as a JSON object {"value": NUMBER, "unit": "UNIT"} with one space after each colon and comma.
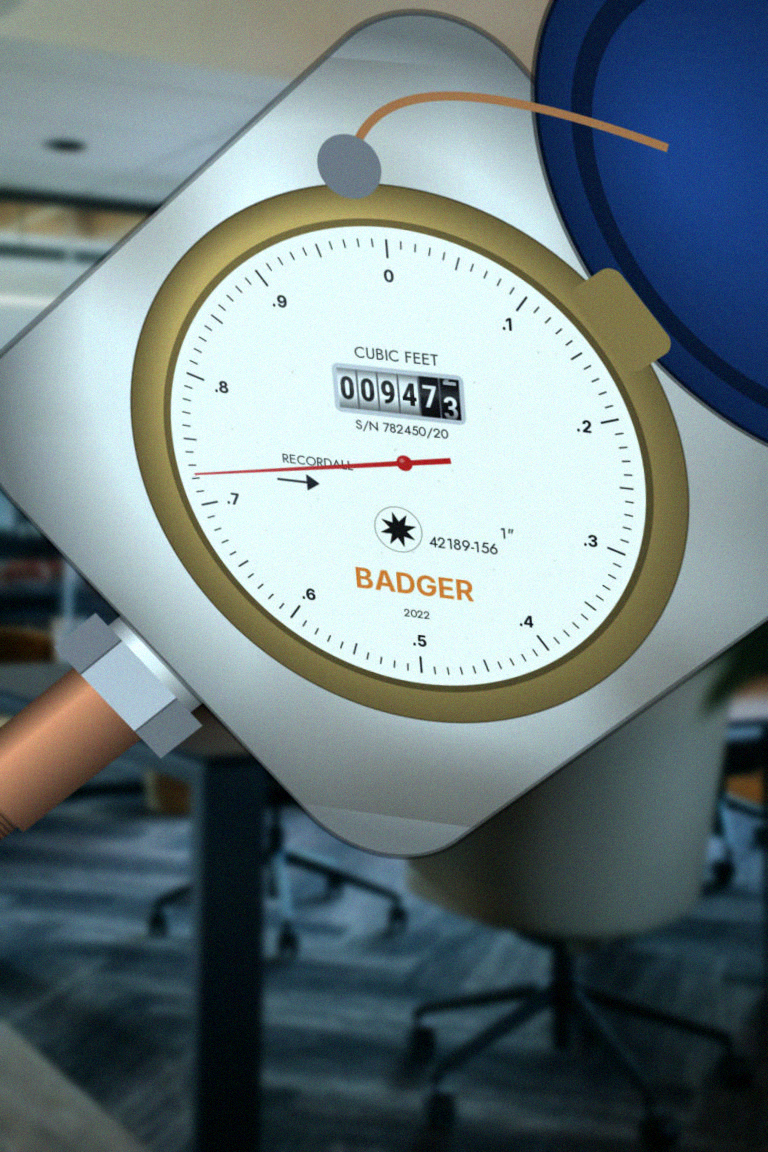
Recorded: {"value": 9472.72, "unit": "ft³"}
